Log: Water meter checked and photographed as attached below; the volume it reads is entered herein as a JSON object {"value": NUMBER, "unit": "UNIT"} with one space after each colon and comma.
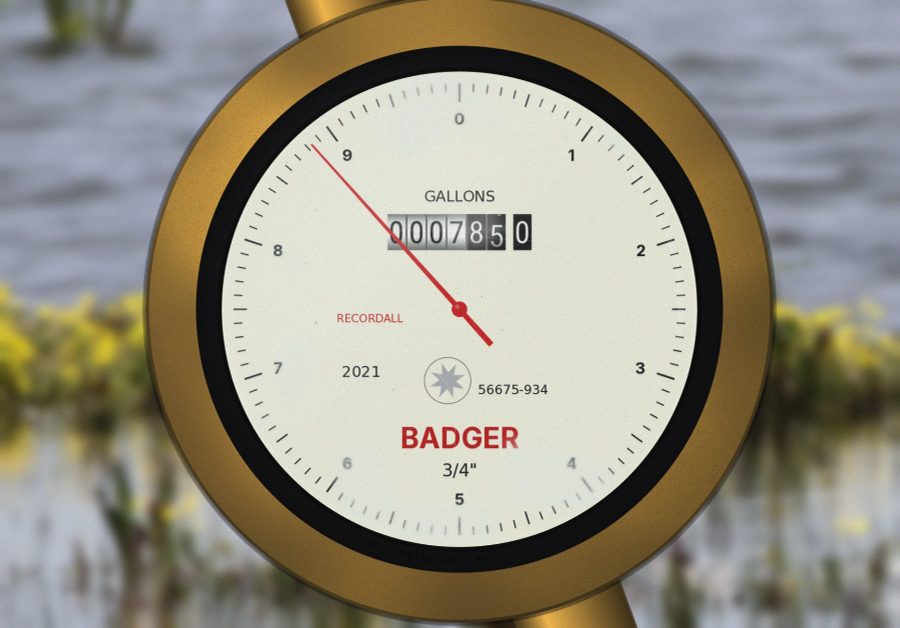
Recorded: {"value": 7848.8, "unit": "gal"}
